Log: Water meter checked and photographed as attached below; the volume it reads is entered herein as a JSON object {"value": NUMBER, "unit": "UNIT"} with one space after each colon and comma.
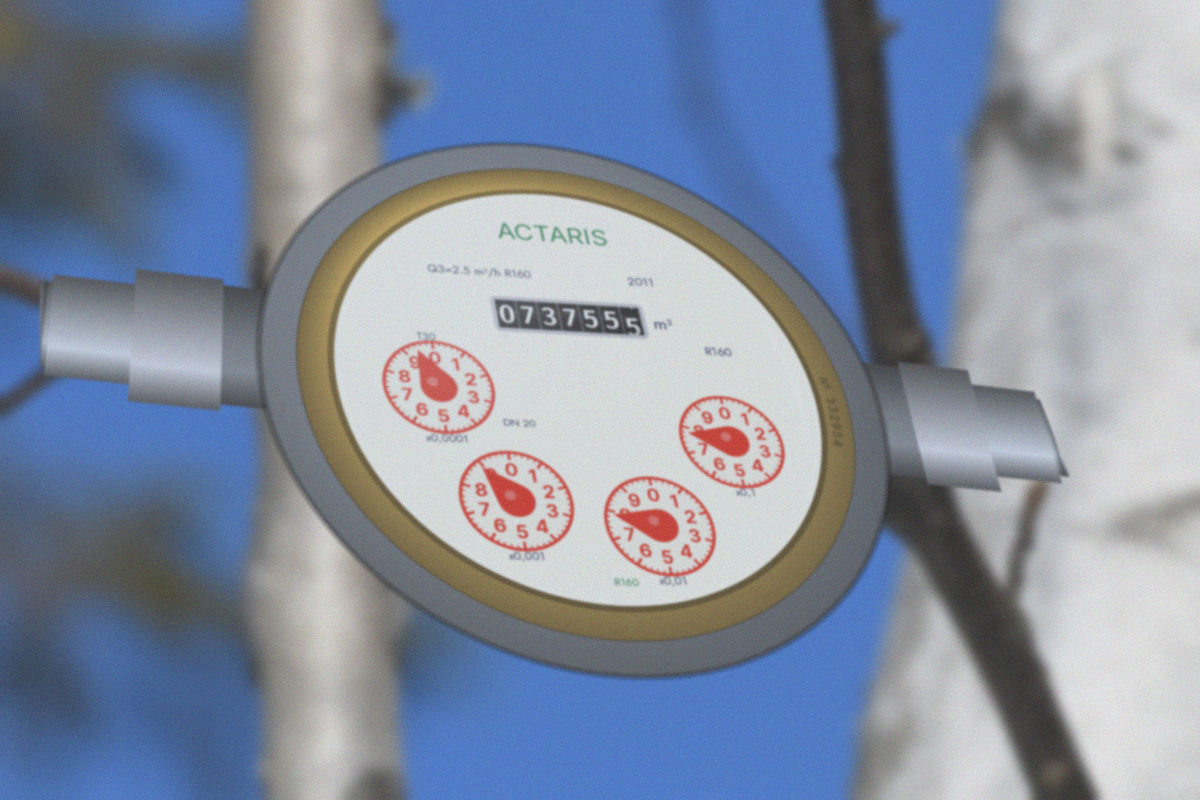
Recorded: {"value": 737554.7789, "unit": "m³"}
